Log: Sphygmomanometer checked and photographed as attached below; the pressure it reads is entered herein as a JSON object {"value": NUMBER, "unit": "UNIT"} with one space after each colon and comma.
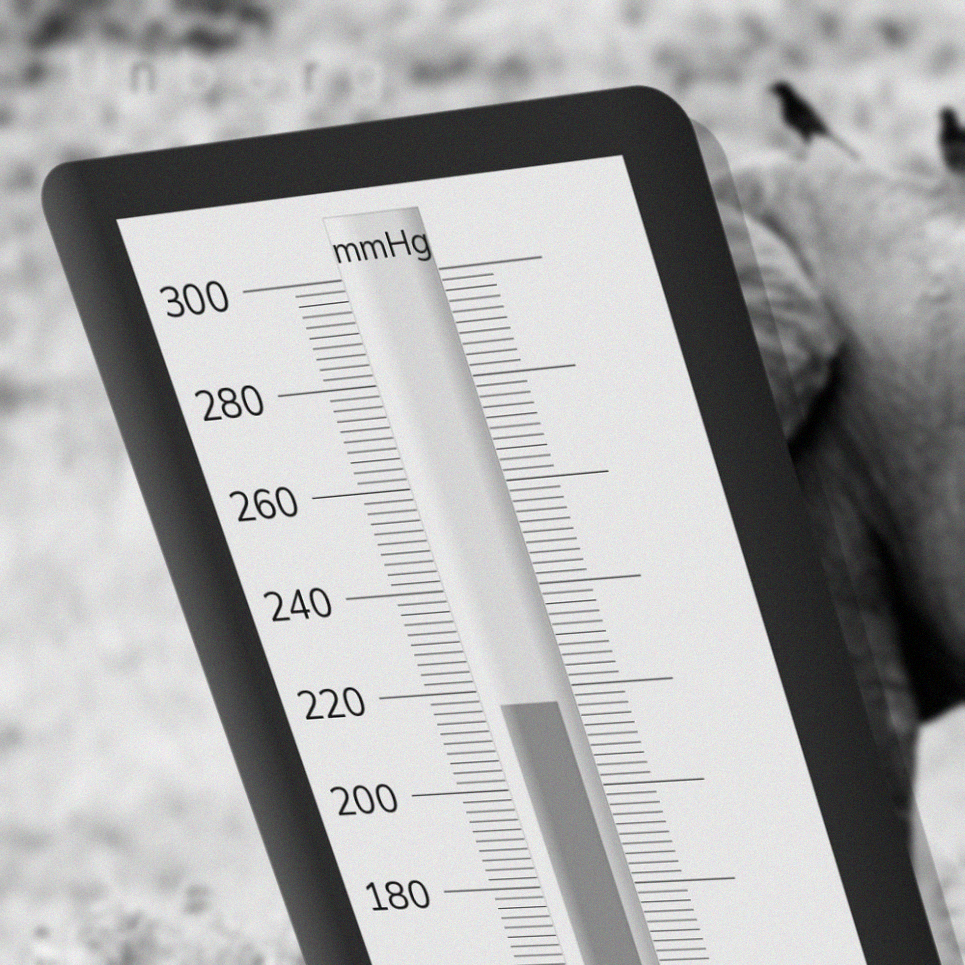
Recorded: {"value": 217, "unit": "mmHg"}
